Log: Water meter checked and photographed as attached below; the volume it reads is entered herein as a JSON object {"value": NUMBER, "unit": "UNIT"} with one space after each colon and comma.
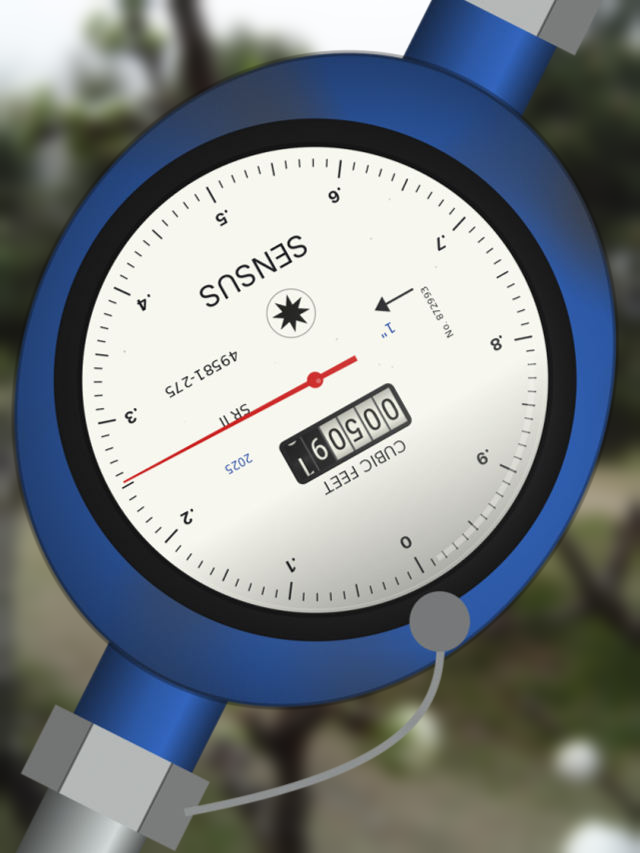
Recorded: {"value": 5091.25, "unit": "ft³"}
